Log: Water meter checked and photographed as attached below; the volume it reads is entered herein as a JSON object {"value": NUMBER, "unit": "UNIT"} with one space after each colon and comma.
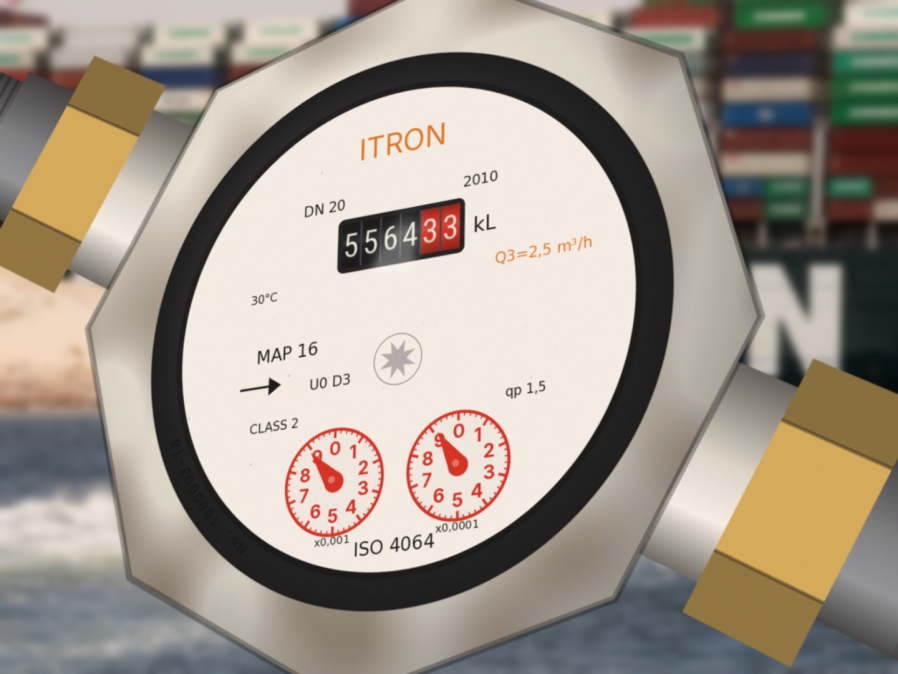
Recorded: {"value": 5564.3389, "unit": "kL"}
